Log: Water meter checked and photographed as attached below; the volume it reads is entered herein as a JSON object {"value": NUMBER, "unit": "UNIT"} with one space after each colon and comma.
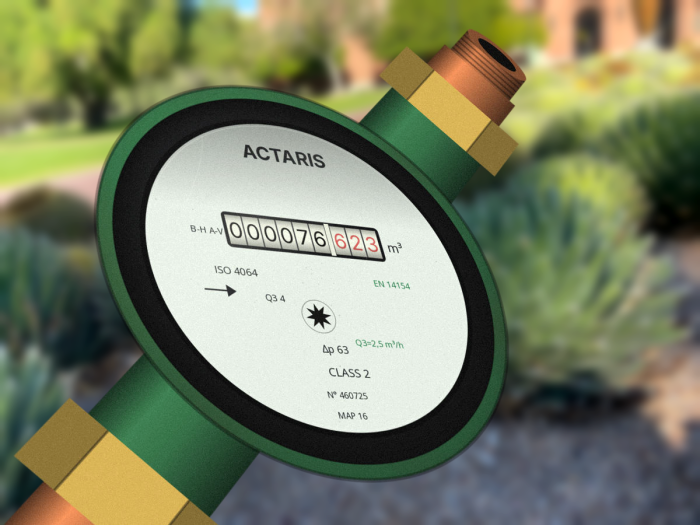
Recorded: {"value": 76.623, "unit": "m³"}
